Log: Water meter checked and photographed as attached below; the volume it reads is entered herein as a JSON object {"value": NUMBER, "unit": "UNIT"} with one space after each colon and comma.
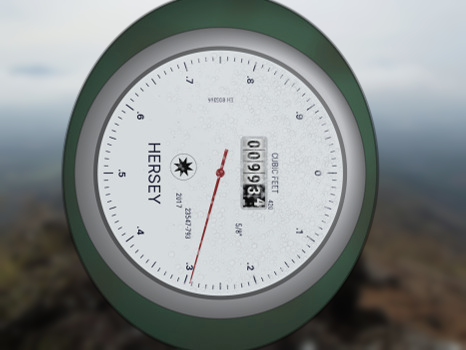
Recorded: {"value": 9934.29, "unit": "ft³"}
